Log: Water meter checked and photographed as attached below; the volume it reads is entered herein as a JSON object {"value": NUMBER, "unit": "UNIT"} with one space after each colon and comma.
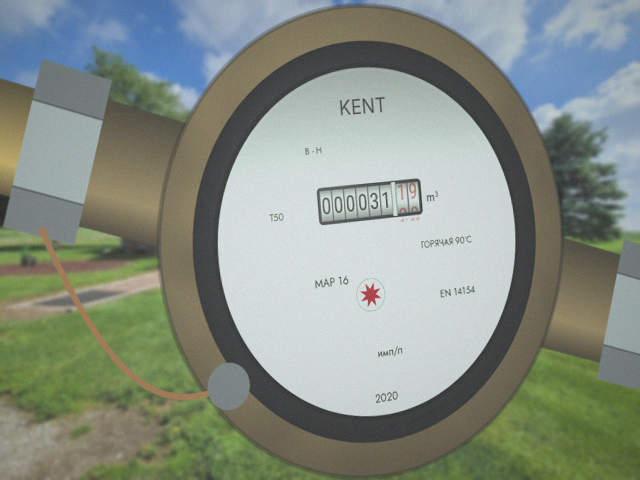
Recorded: {"value": 31.19, "unit": "m³"}
